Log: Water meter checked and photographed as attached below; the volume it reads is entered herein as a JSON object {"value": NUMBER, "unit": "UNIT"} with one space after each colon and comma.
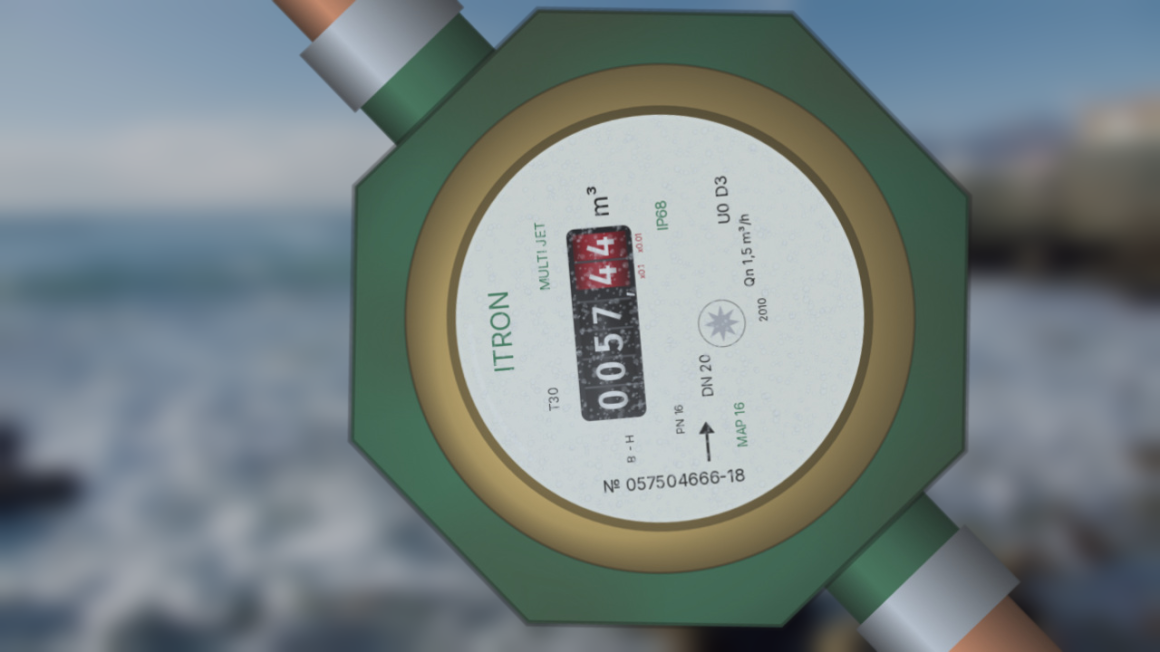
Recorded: {"value": 57.44, "unit": "m³"}
